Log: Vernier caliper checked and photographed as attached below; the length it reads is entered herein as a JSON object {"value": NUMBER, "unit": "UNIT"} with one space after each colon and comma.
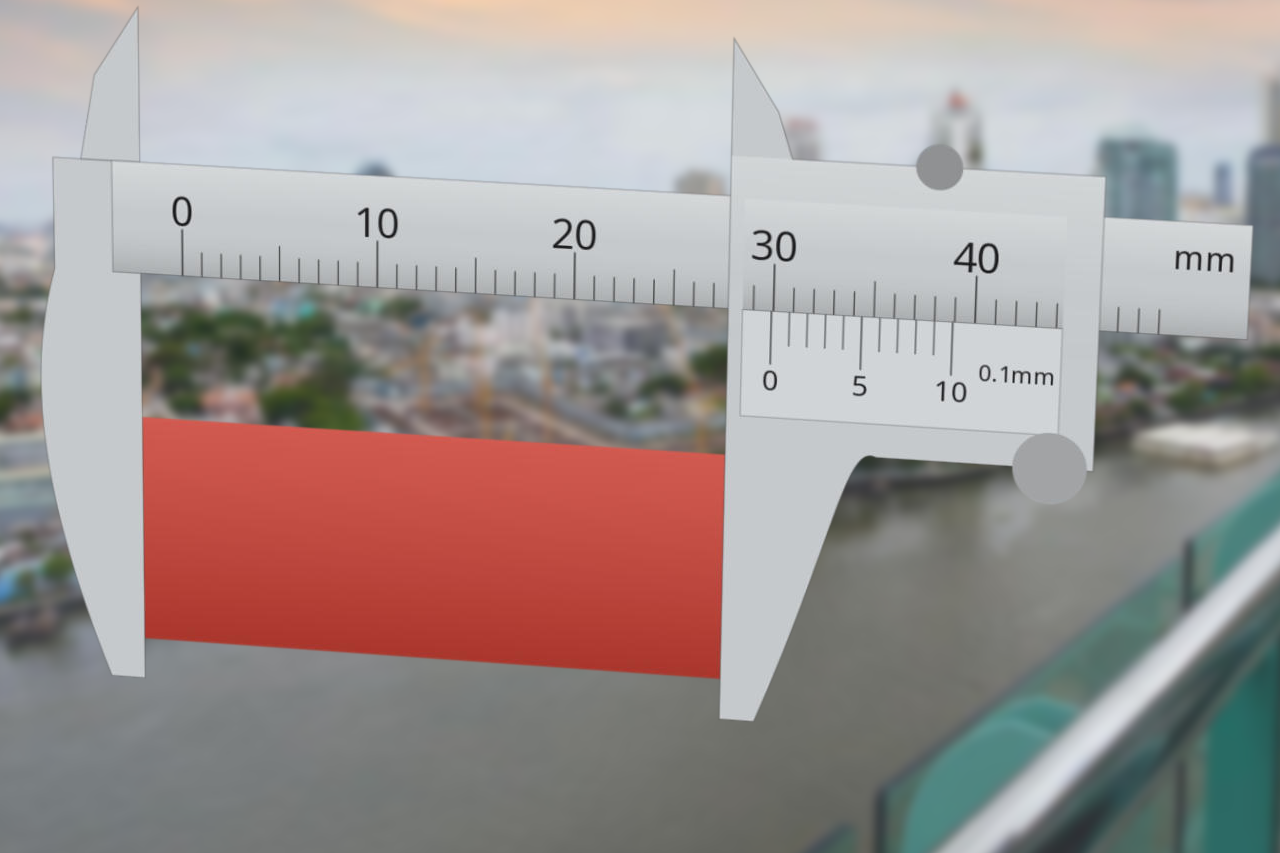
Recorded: {"value": 29.9, "unit": "mm"}
